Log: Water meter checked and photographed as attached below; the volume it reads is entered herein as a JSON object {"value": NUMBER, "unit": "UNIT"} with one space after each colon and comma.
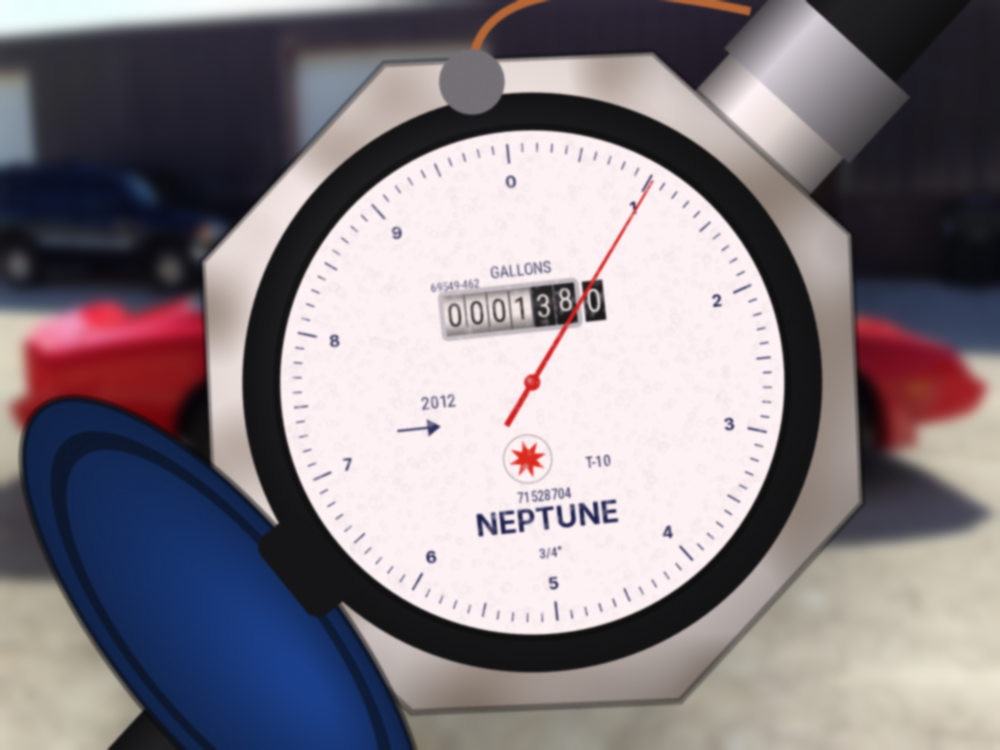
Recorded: {"value": 1381.0, "unit": "gal"}
